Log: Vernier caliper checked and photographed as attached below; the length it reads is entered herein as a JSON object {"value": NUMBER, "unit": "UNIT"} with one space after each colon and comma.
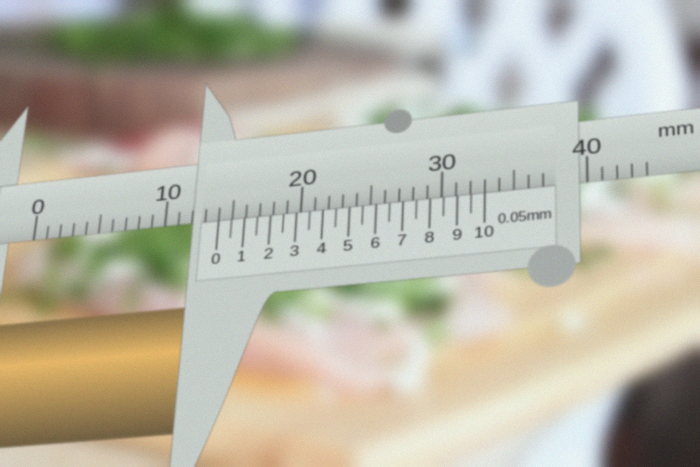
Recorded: {"value": 14.0, "unit": "mm"}
